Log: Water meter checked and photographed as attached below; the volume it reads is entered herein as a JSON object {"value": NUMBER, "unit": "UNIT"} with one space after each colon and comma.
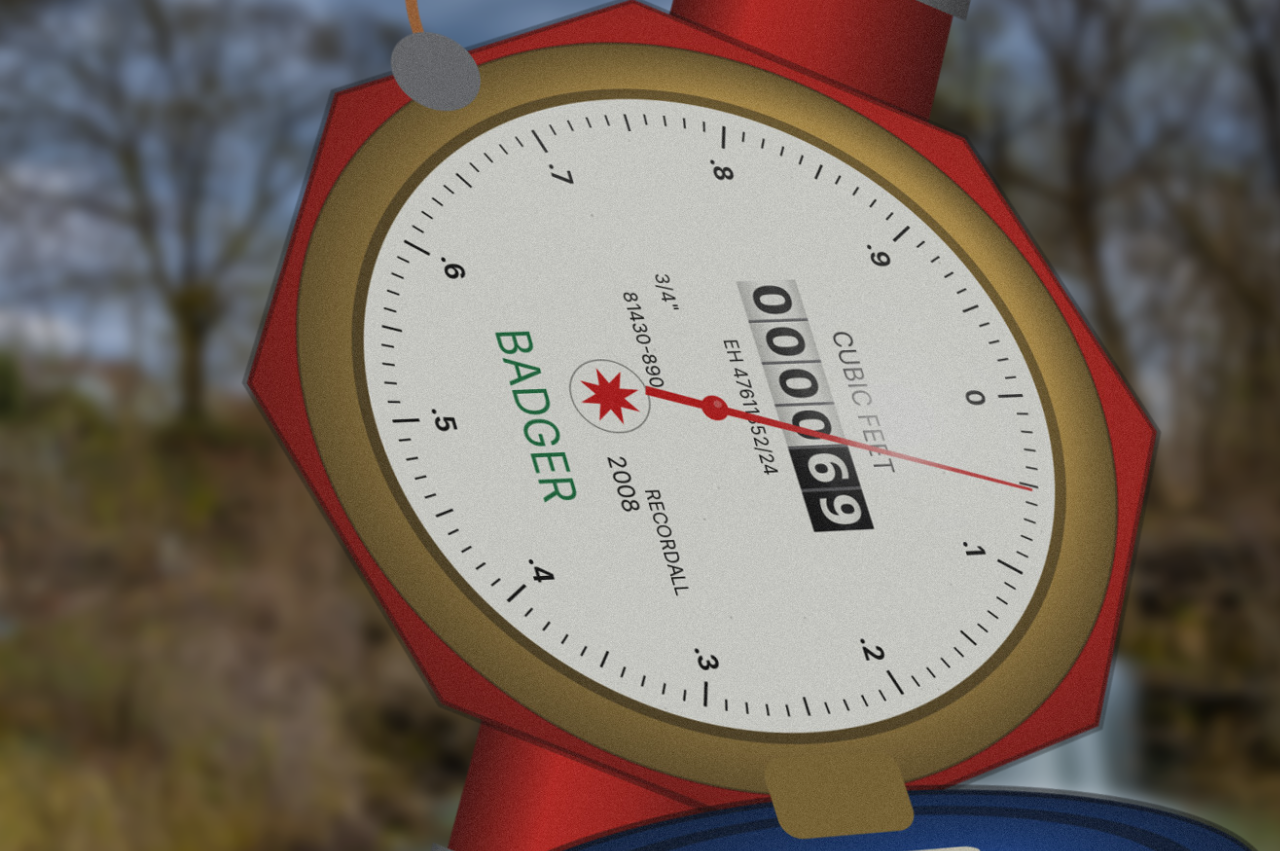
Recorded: {"value": 69.05, "unit": "ft³"}
